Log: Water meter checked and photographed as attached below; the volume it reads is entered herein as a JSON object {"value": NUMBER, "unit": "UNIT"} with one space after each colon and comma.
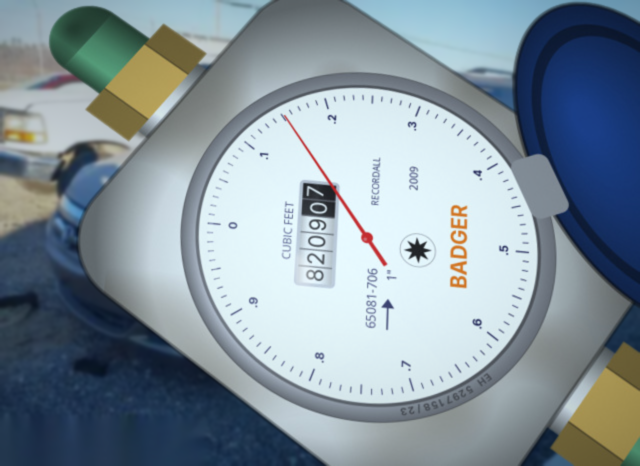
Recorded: {"value": 820907.15, "unit": "ft³"}
